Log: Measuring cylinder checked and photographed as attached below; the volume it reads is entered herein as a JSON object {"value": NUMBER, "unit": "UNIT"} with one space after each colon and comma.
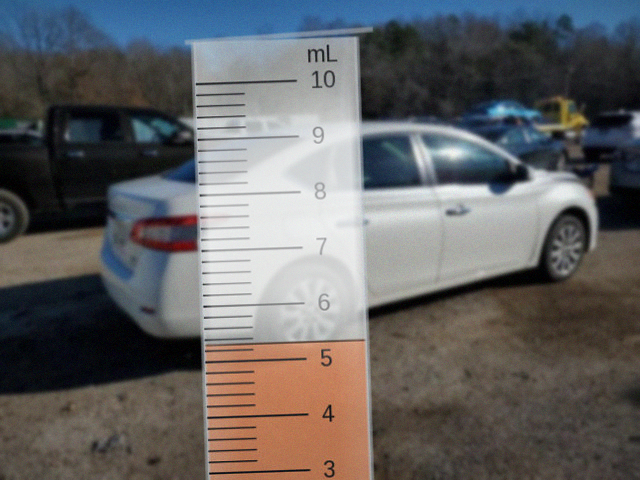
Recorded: {"value": 5.3, "unit": "mL"}
